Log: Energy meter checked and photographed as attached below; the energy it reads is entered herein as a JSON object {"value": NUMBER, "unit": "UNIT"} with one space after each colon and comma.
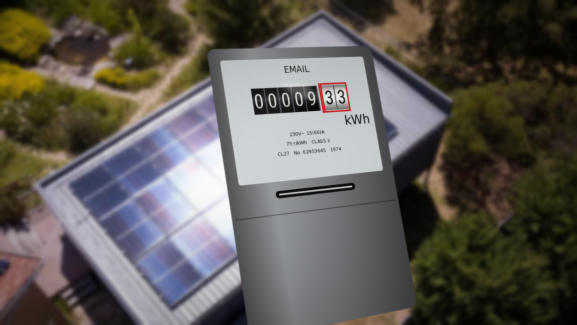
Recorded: {"value": 9.33, "unit": "kWh"}
